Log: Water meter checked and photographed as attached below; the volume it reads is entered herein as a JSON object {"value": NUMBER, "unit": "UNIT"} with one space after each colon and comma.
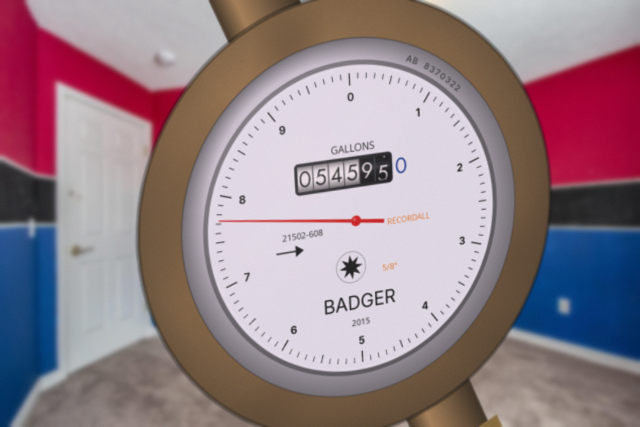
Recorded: {"value": 545947.7, "unit": "gal"}
